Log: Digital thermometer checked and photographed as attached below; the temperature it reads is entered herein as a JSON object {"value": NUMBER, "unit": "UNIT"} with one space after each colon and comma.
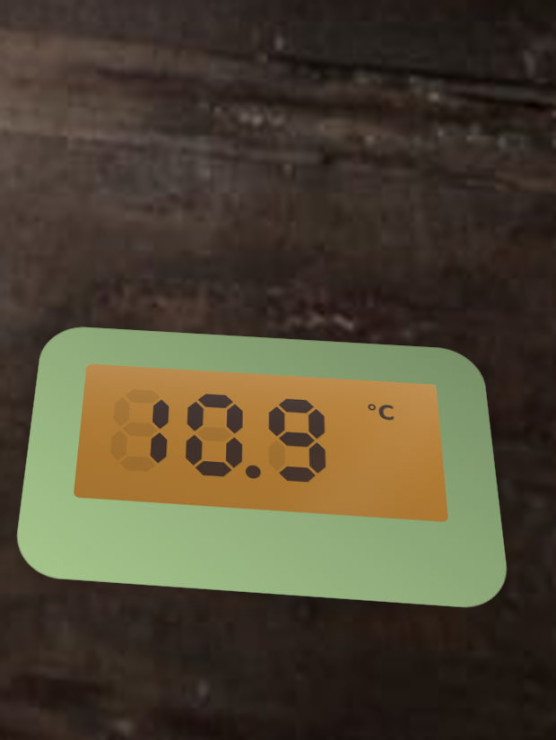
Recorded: {"value": 10.9, "unit": "°C"}
